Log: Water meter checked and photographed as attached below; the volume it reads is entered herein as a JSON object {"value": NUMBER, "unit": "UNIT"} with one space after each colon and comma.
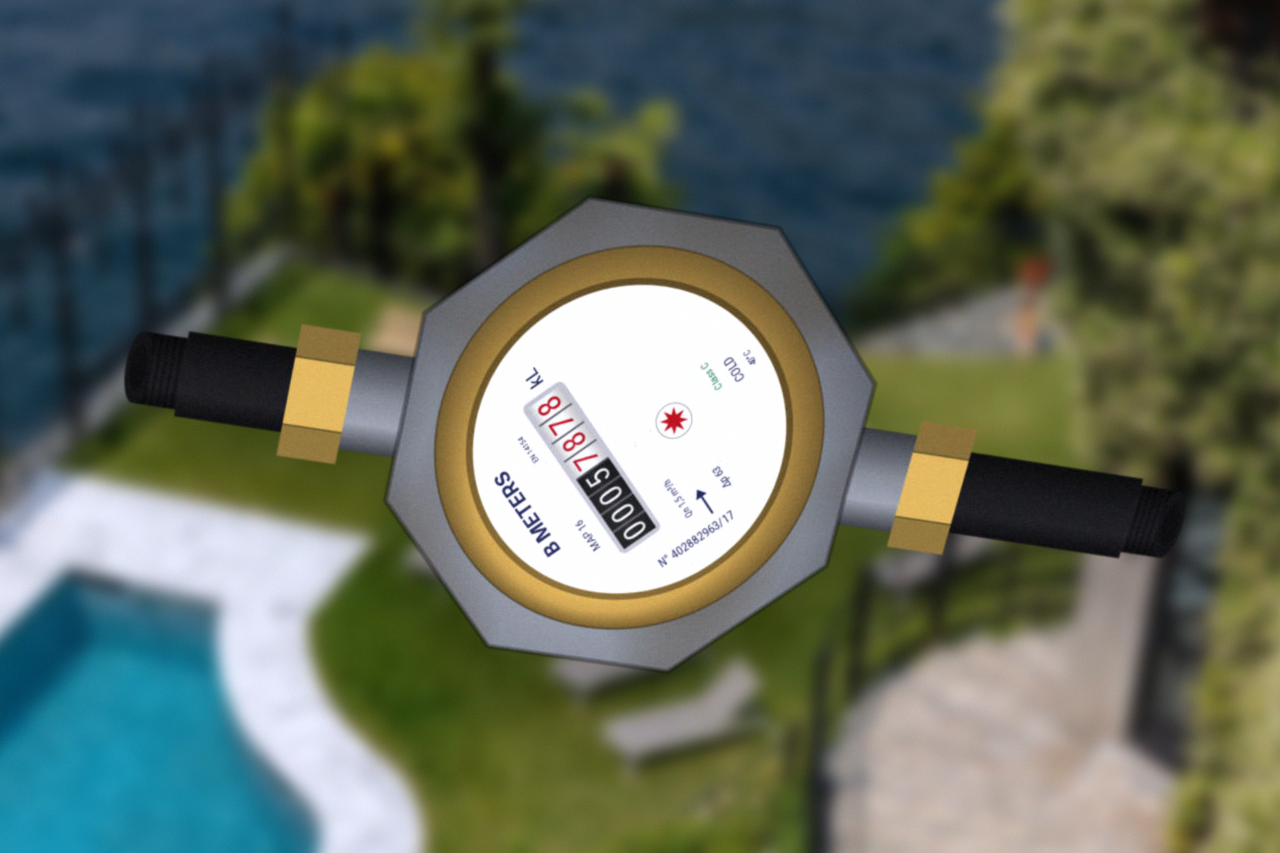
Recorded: {"value": 5.7878, "unit": "kL"}
